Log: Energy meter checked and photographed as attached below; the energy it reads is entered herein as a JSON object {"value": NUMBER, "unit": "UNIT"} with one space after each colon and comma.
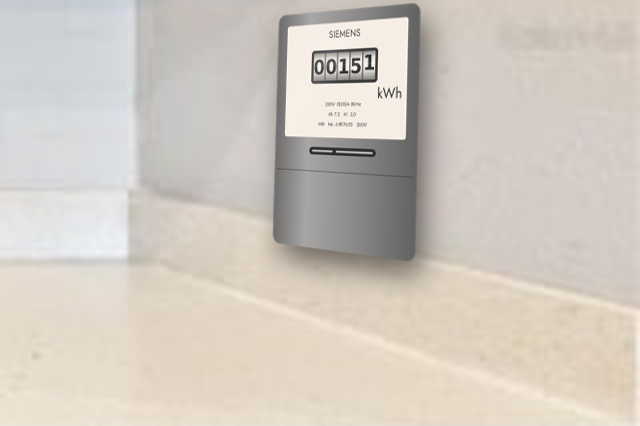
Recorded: {"value": 151, "unit": "kWh"}
